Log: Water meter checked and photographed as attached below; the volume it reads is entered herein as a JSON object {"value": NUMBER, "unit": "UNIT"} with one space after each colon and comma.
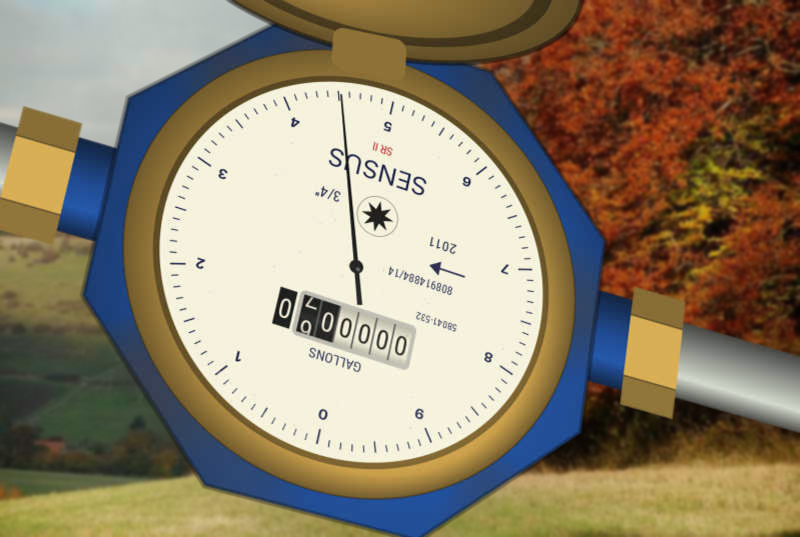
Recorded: {"value": 64.5, "unit": "gal"}
